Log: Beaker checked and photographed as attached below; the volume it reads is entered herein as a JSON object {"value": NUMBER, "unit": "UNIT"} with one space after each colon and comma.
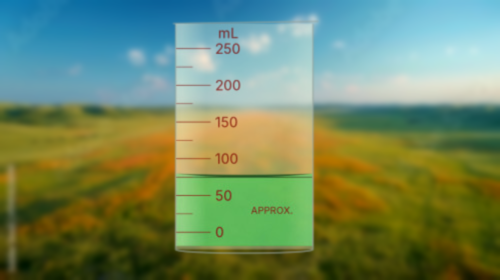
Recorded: {"value": 75, "unit": "mL"}
